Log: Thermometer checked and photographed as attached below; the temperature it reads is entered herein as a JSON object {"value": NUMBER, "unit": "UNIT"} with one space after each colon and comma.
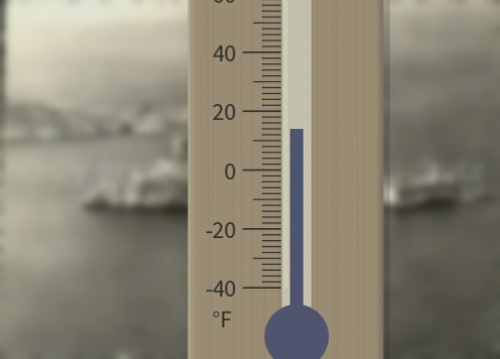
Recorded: {"value": 14, "unit": "°F"}
